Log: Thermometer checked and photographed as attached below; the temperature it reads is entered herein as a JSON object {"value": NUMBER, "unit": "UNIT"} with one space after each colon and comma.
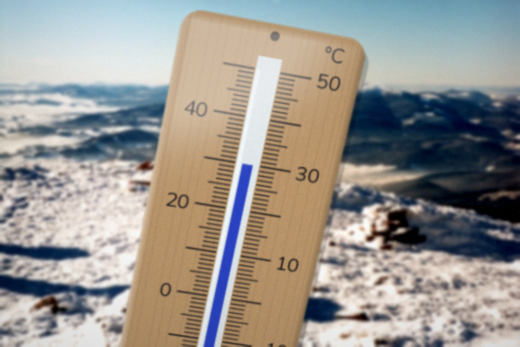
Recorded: {"value": 30, "unit": "°C"}
